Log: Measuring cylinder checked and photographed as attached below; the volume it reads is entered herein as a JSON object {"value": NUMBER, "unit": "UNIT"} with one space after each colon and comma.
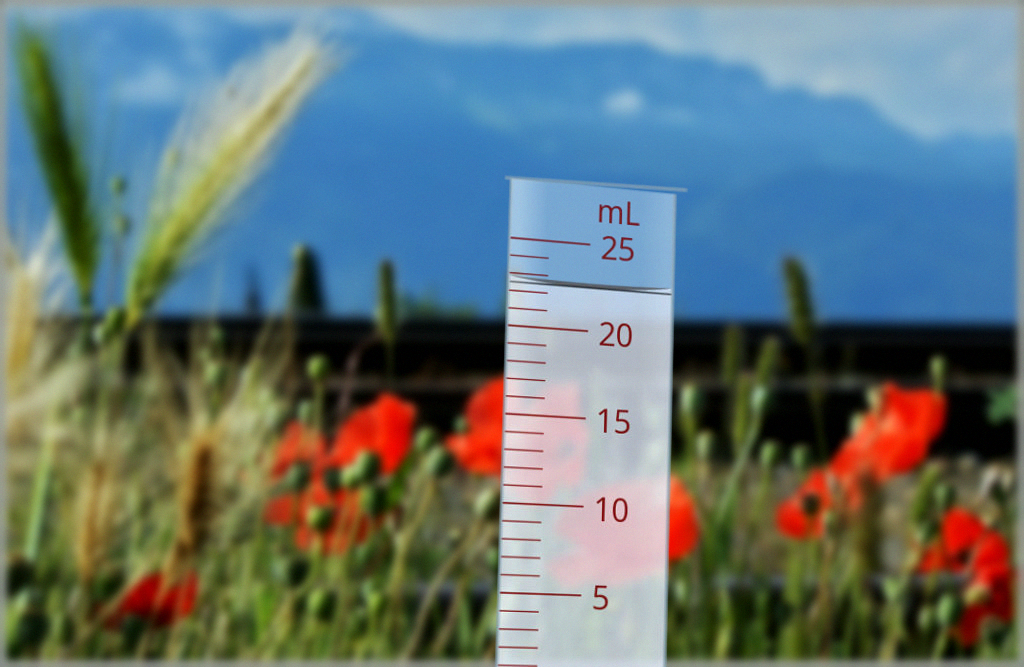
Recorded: {"value": 22.5, "unit": "mL"}
